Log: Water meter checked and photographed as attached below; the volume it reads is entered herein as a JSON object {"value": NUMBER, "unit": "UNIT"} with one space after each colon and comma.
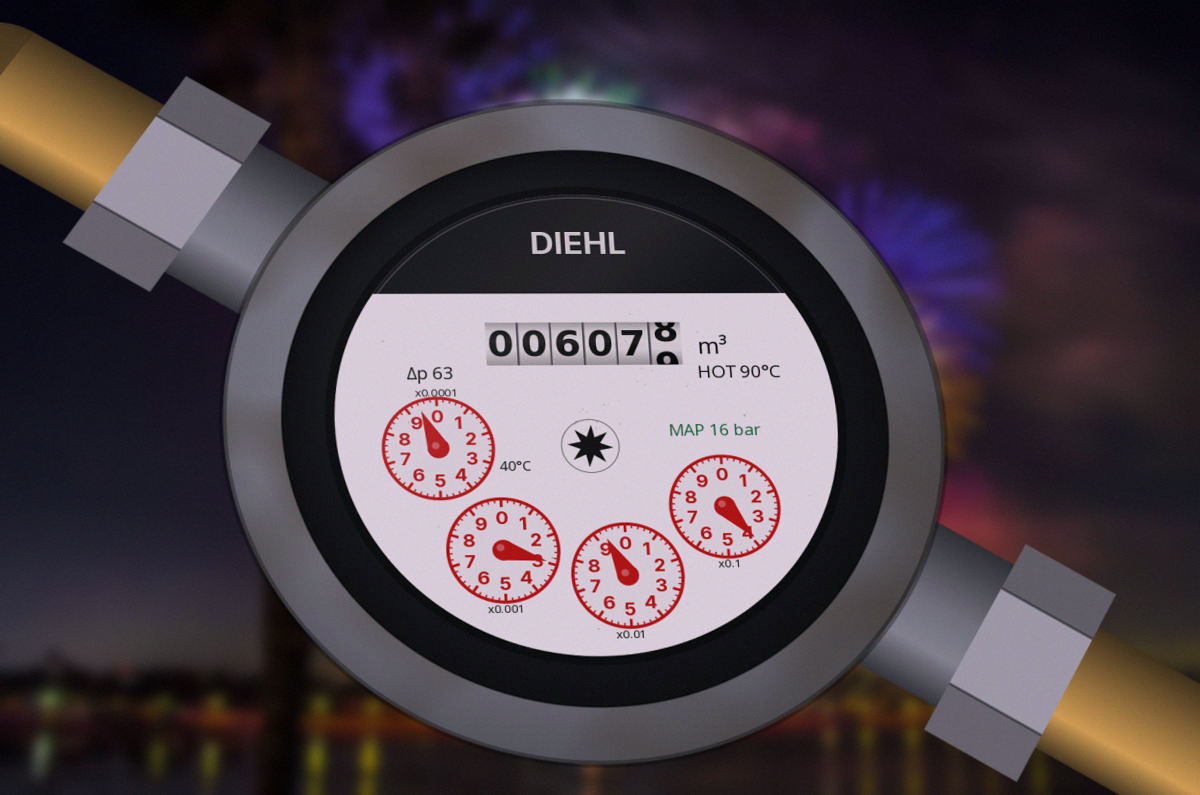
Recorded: {"value": 6078.3929, "unit": "m³"}
